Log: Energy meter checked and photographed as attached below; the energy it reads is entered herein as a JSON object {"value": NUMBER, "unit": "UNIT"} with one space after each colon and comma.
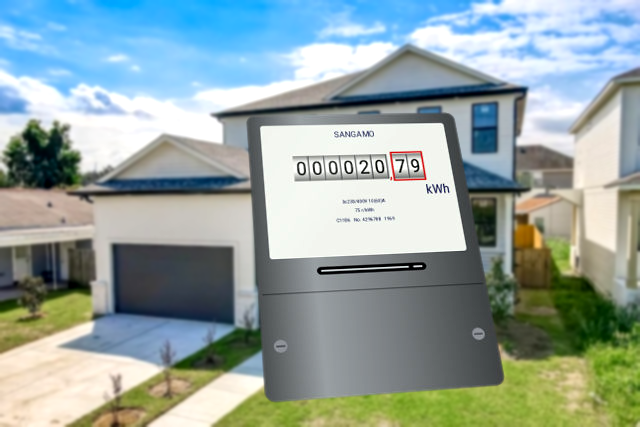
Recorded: {"value": 20.79, "unit": "kWh"}
